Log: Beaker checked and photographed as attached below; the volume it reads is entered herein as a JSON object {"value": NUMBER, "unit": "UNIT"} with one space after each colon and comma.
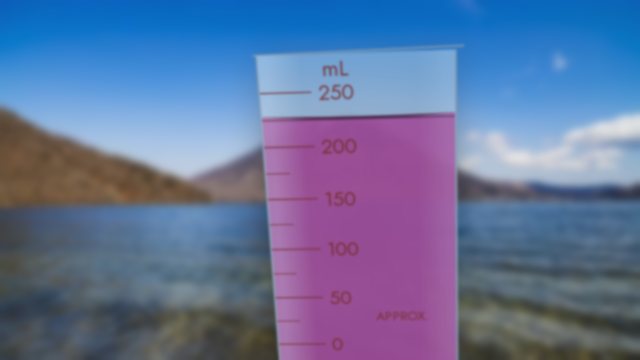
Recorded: {"value": 225, "unit": "mL"}
